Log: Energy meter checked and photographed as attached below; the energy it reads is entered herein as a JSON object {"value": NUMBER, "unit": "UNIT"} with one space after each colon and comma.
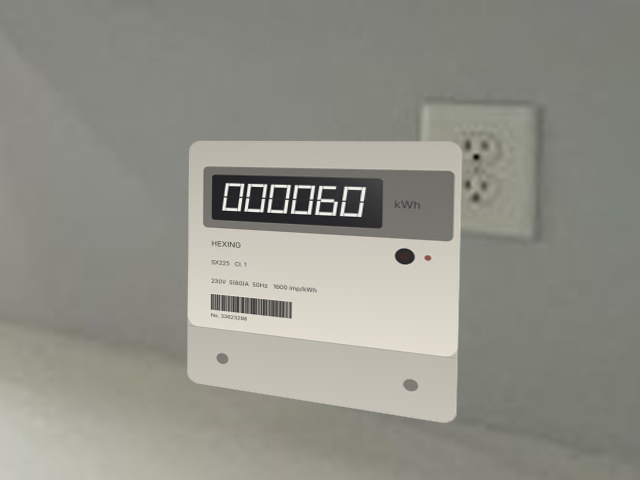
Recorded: {"value": 60, "unit": "kWh"}
